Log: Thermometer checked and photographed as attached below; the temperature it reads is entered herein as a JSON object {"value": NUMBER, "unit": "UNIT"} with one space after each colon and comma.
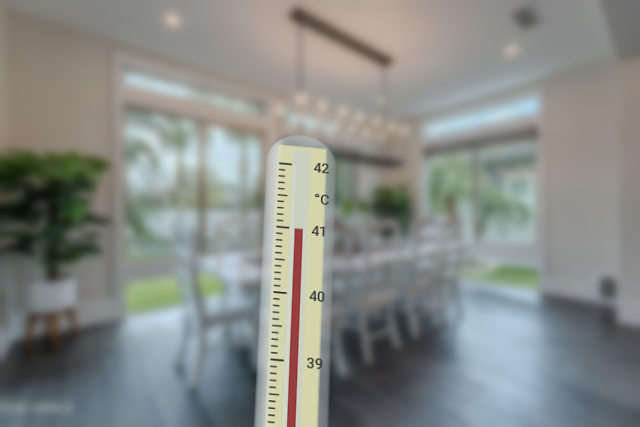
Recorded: {"value": 41, "unit": "°C"}
